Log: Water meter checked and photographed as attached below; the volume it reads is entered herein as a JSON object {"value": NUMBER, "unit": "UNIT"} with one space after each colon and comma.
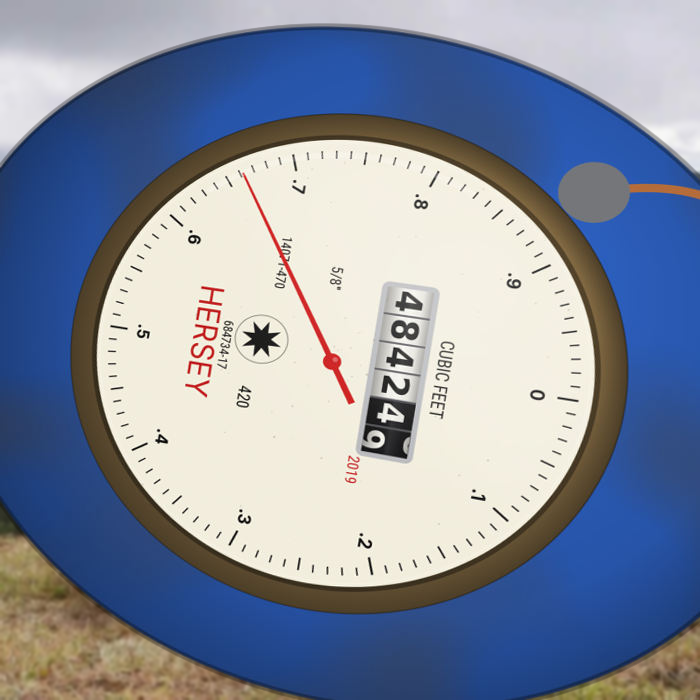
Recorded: {"value": 484248.66, "unit": "ft³"}
